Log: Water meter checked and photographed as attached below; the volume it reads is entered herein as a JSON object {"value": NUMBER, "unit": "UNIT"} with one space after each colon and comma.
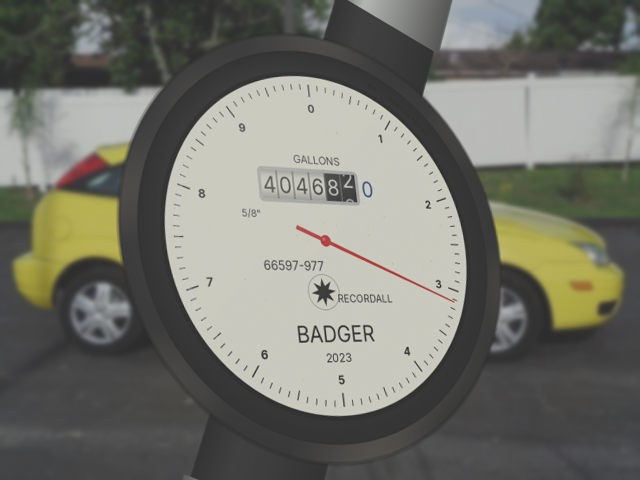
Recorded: {"value": 4046823.1, "unit": "gal"}
